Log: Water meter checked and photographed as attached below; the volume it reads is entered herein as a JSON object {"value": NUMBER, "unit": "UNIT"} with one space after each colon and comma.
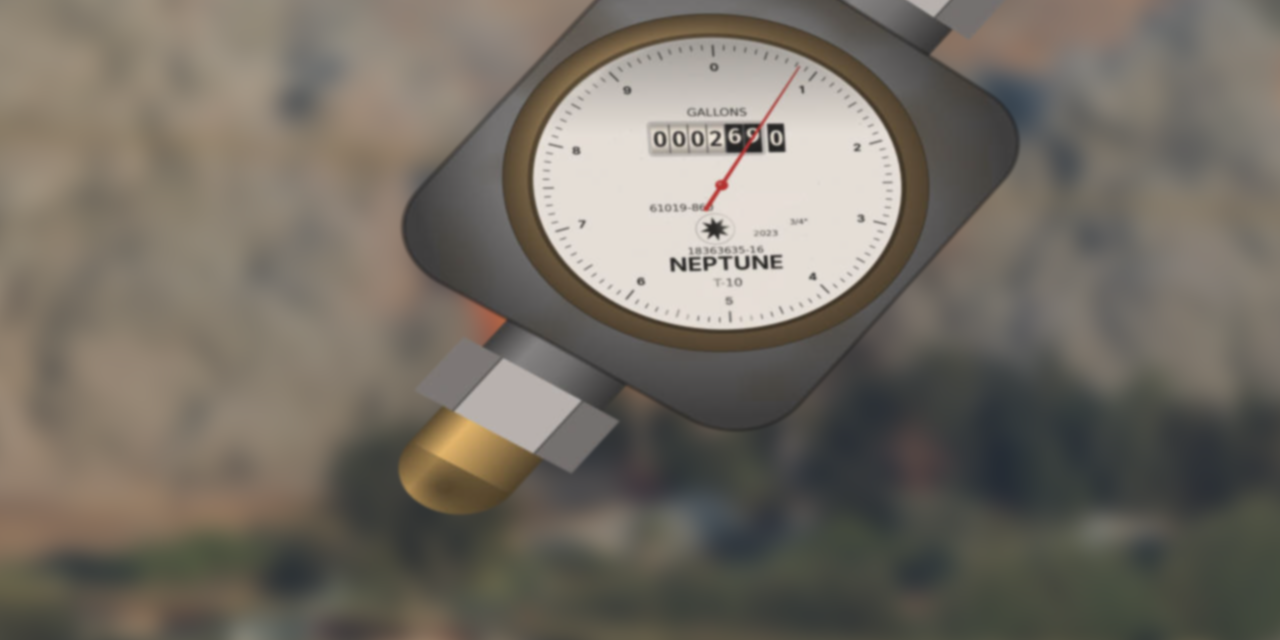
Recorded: {"value": 2690.8, "unit": "gal"}
